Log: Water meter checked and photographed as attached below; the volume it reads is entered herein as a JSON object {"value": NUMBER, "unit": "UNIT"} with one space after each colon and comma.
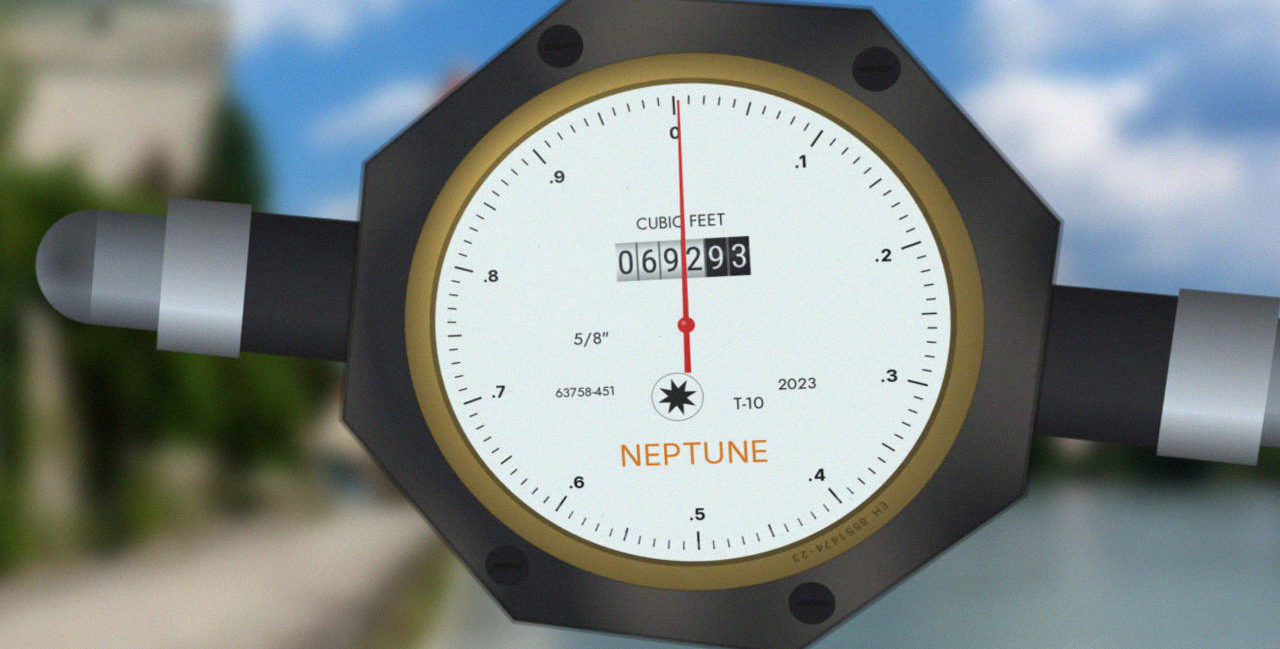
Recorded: {"value": 69293.00, "unit": "ft³"}
